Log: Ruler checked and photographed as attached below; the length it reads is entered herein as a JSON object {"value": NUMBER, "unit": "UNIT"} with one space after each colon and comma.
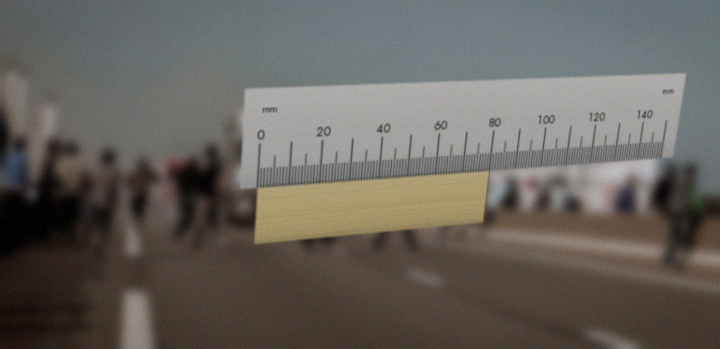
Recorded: {"value": 80, "unit": "mm"}
